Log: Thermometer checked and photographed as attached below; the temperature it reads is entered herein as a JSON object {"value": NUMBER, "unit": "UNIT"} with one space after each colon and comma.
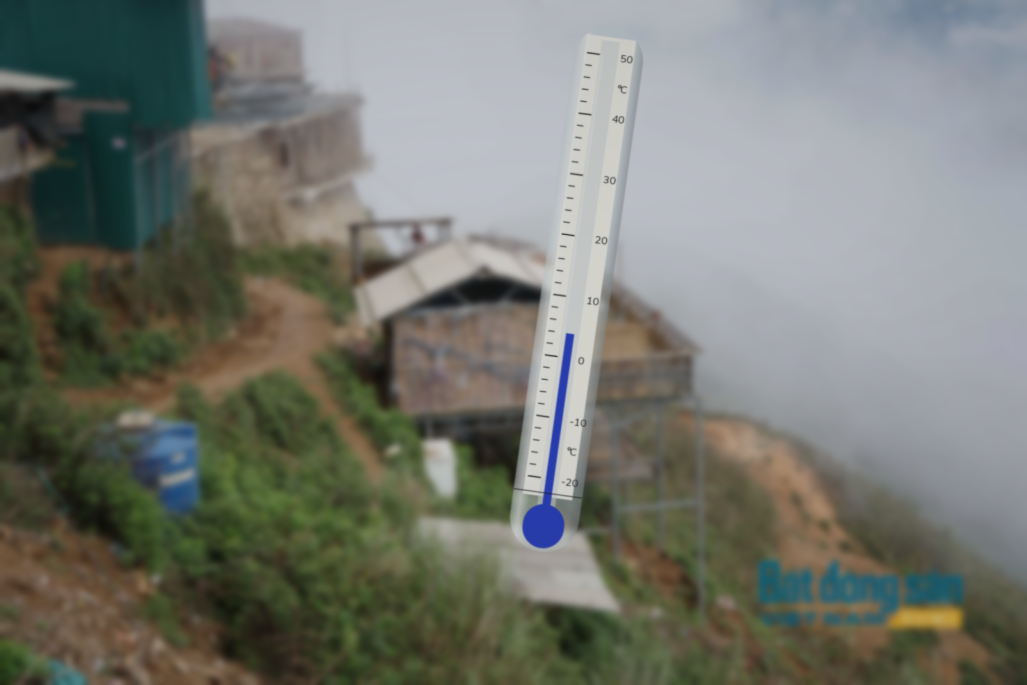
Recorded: {"value": 4, "unit": "°C"}
